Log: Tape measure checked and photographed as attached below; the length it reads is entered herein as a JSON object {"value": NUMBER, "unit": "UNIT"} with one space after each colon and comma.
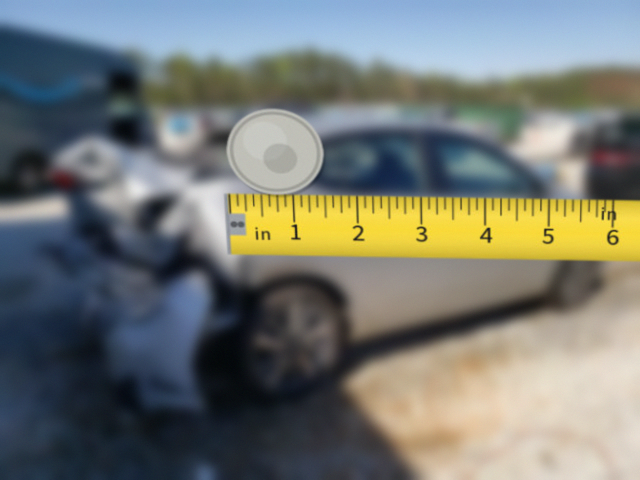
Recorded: {"value": 1.5, "unit": "in"}
